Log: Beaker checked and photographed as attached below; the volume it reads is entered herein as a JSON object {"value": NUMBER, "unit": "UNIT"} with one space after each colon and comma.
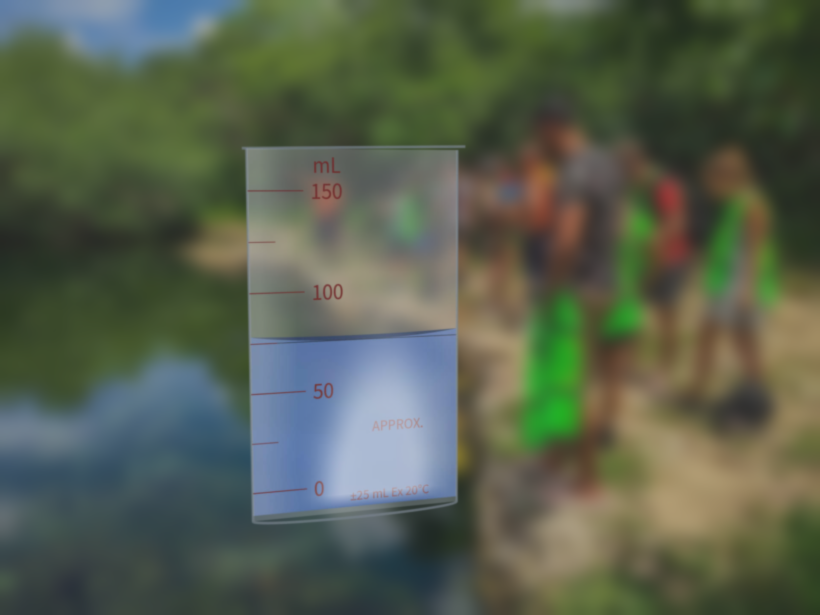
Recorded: {"value": 75, "unit": "mL"}
